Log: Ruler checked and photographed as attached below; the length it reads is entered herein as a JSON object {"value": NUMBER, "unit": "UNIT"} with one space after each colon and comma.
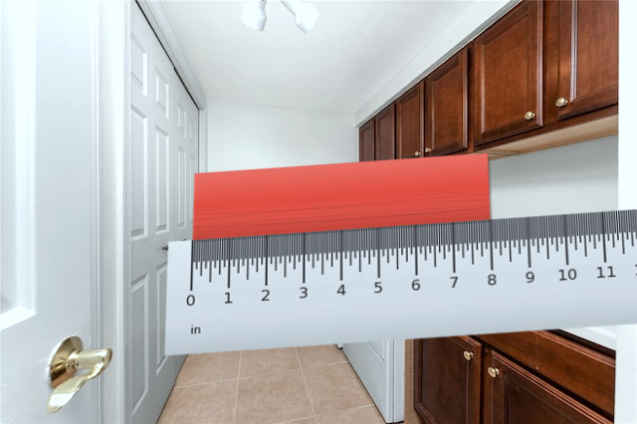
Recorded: {"value": 8, "unit": "in"}
